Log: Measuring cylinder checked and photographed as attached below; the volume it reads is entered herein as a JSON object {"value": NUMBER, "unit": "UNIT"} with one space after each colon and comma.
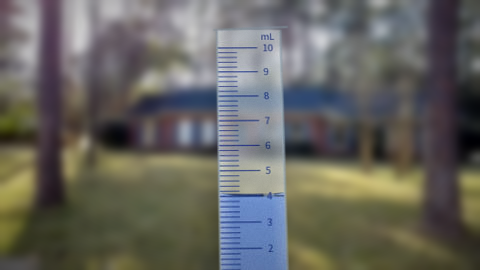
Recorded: {"value": 4, "unit": "mL"}
